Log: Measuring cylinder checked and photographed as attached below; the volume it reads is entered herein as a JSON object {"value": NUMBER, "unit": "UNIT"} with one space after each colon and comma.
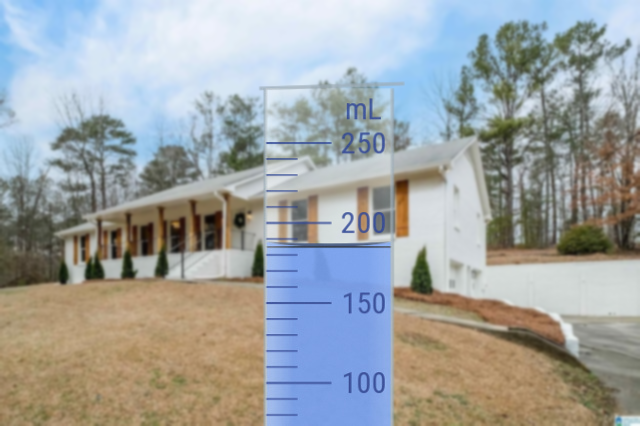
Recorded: {"value": 185, "unit": "mL"}
